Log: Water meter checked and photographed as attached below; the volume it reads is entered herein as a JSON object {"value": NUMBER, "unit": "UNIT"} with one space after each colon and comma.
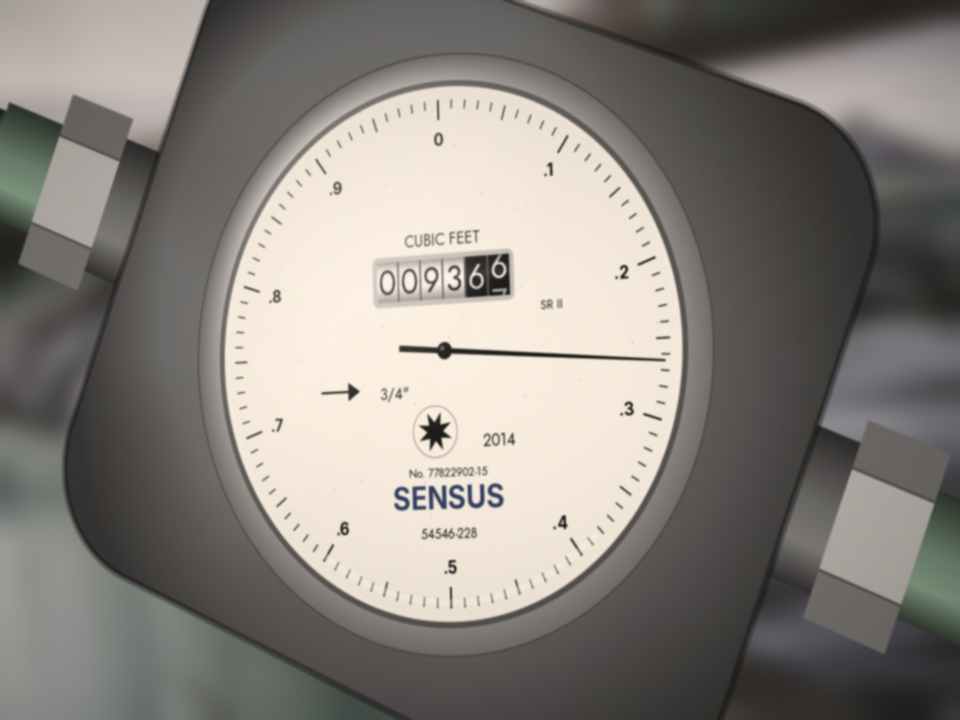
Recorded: {"value": 9366.26, "unit": "ft³"}
